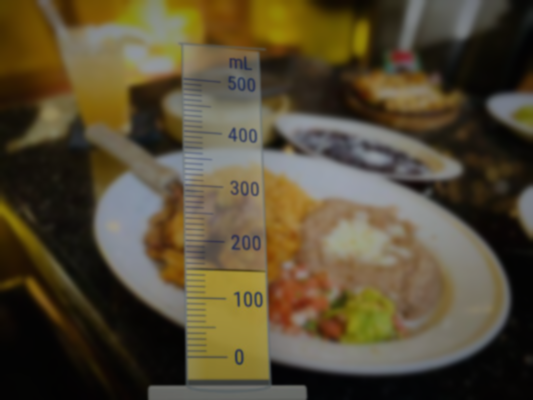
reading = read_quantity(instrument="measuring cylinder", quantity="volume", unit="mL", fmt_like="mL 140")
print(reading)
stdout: mL 150
